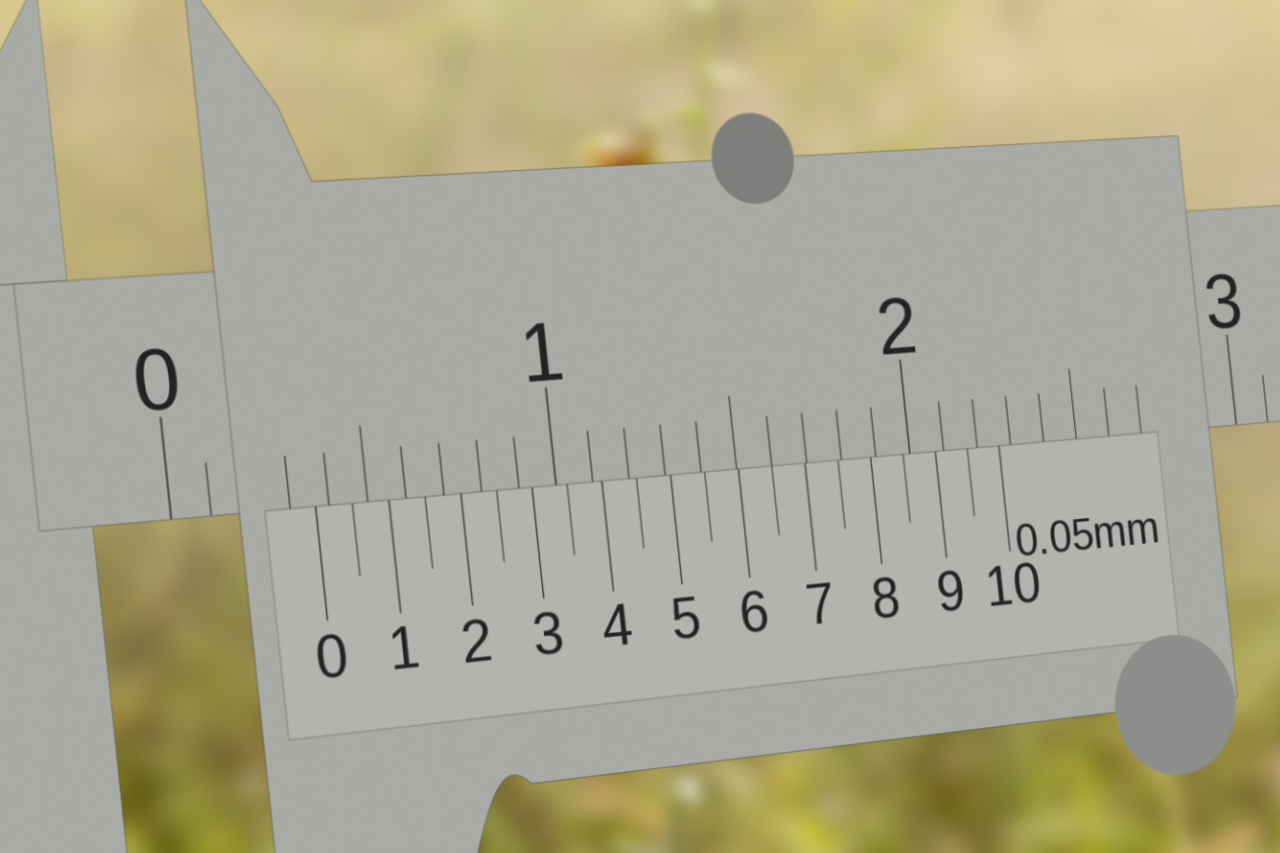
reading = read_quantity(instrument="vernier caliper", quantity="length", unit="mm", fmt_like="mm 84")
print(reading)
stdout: mm 3.65
